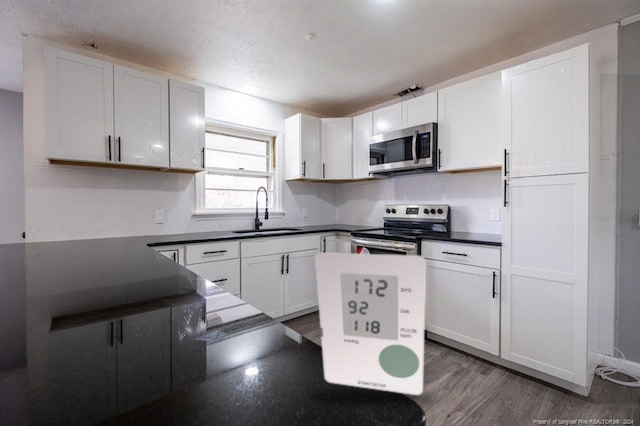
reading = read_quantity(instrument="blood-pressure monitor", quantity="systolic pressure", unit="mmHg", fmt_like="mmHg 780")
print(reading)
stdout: mmHg 172
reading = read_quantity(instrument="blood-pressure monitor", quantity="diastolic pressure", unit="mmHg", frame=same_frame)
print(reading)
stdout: mmHg 92
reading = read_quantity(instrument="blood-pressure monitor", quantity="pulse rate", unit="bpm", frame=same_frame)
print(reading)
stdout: bpm 118
